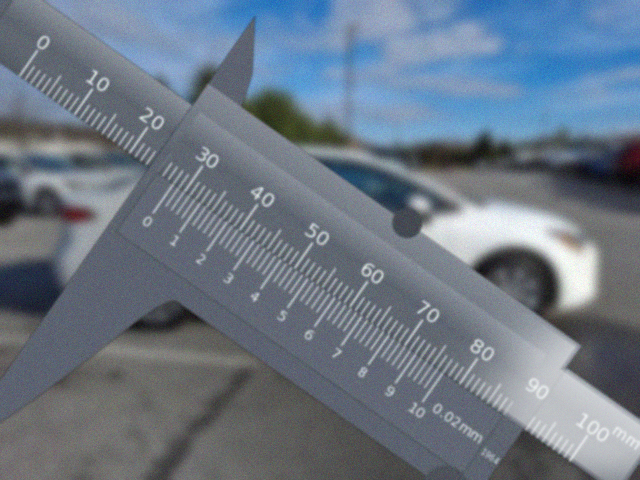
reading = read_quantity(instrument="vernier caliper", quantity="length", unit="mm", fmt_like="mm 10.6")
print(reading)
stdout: mm 28.0
